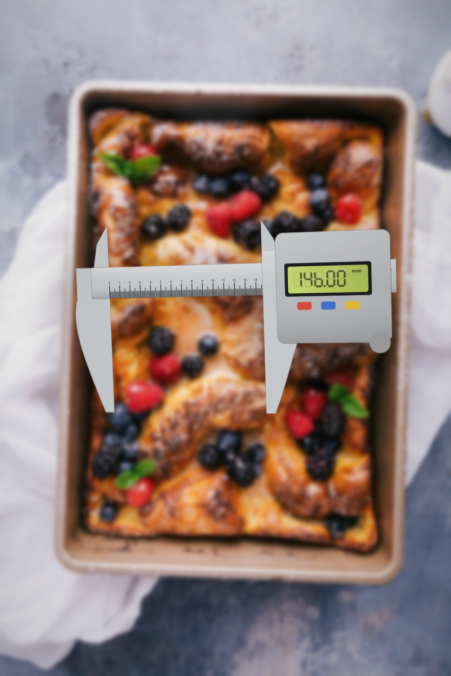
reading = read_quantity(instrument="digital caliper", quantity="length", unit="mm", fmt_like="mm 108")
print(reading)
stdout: mm 146.00
